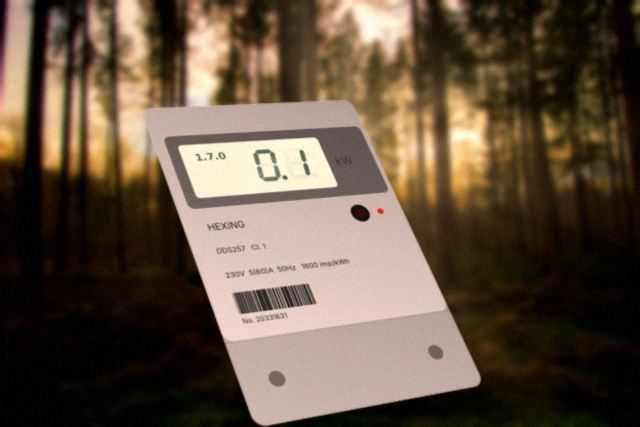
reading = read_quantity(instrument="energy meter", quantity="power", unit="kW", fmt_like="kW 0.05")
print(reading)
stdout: kW 0.1
